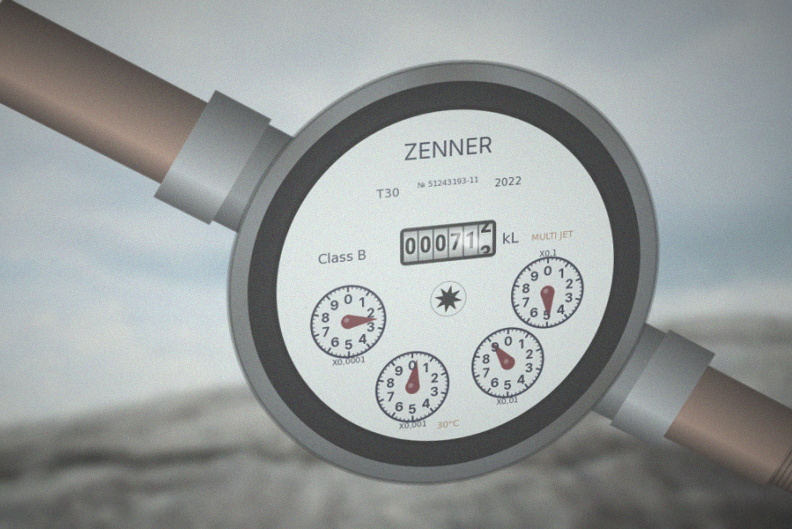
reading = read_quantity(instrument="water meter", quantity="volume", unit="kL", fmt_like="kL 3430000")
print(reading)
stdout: kL 712.4902
